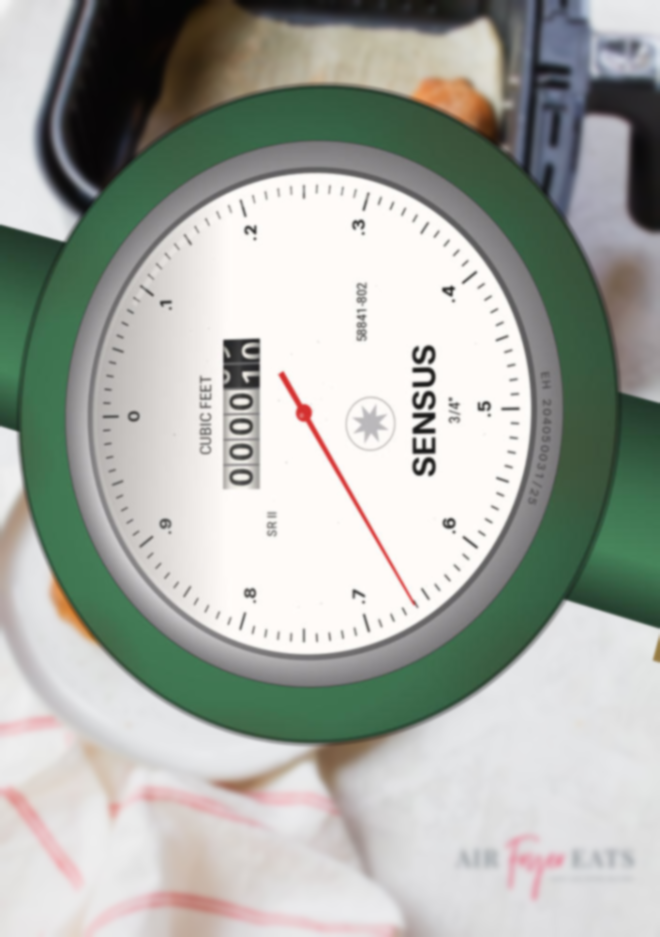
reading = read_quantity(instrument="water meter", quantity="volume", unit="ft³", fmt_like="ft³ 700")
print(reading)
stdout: ft³ 9.66
